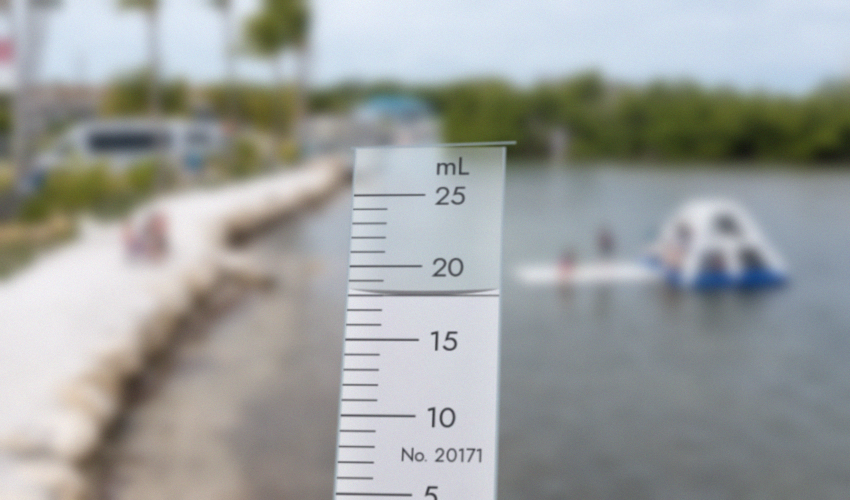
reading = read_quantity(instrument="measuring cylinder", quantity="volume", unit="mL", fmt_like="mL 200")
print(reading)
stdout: mL 18
